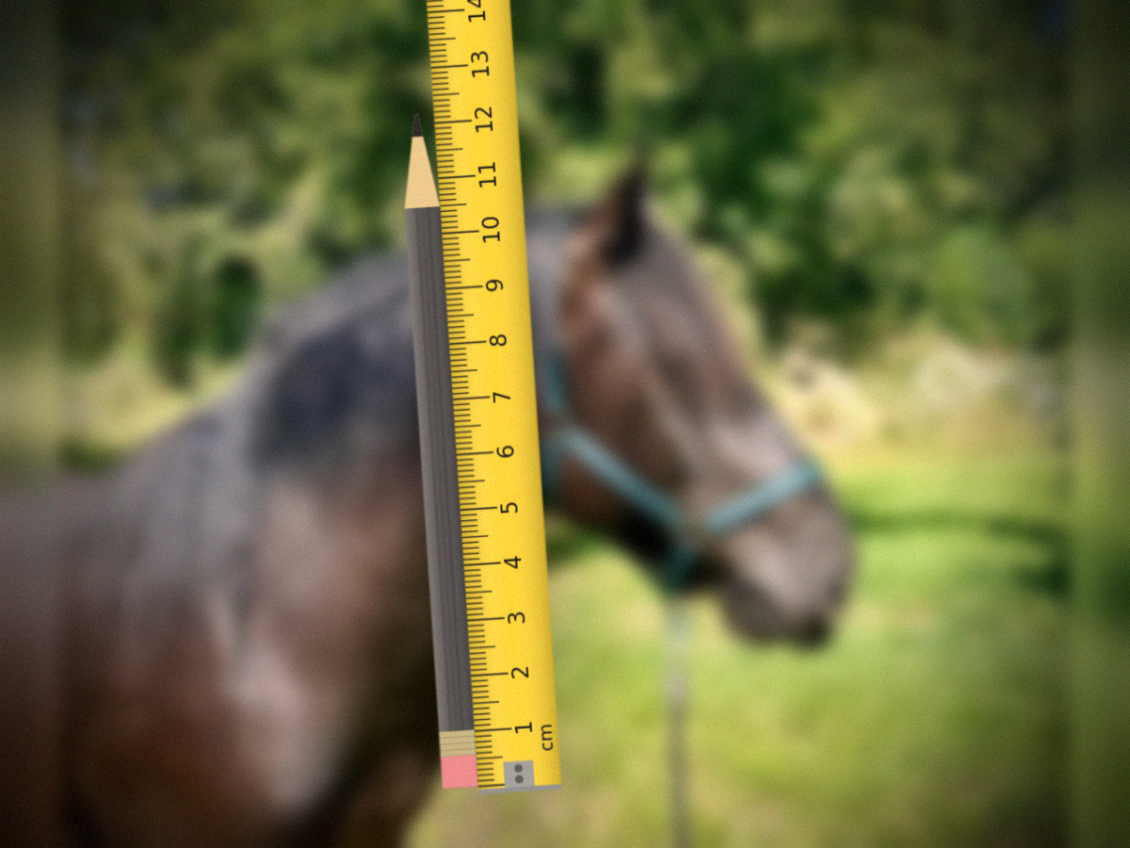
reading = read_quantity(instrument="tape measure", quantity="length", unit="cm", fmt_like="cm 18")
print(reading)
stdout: cm 12.2
